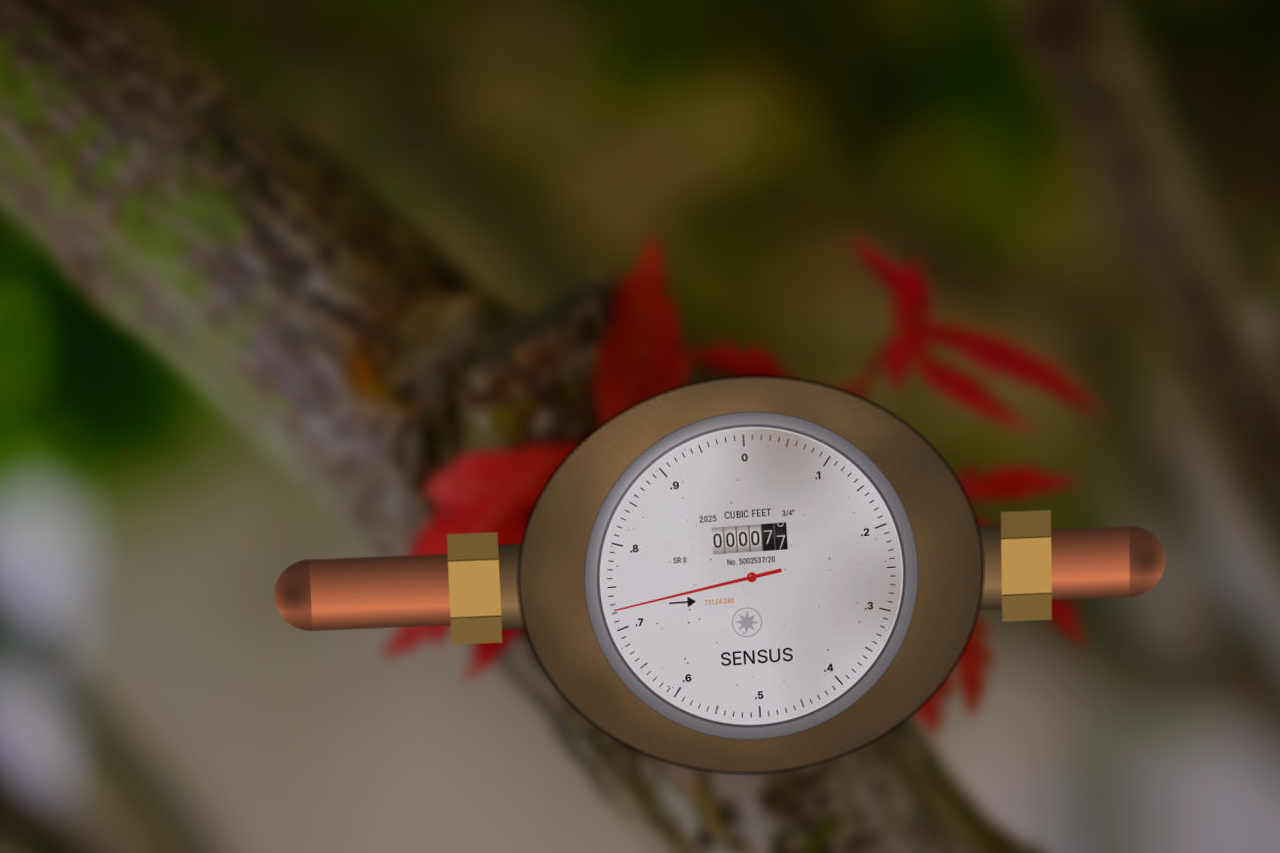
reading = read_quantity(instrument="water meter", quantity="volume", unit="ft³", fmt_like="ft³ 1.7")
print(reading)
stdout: ft³ 76.72
